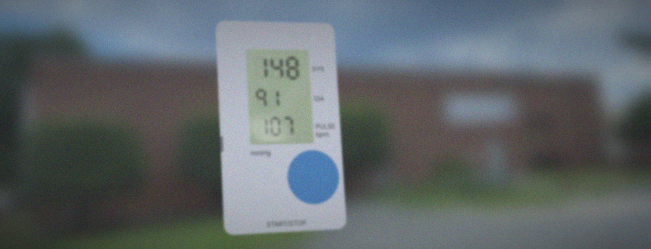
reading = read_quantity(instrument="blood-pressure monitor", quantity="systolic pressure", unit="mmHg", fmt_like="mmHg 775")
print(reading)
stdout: mmHg 148
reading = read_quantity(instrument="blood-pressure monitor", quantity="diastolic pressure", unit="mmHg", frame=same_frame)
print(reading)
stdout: mmHg 91
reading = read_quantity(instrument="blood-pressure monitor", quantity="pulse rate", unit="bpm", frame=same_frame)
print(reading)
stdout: bpm 107
